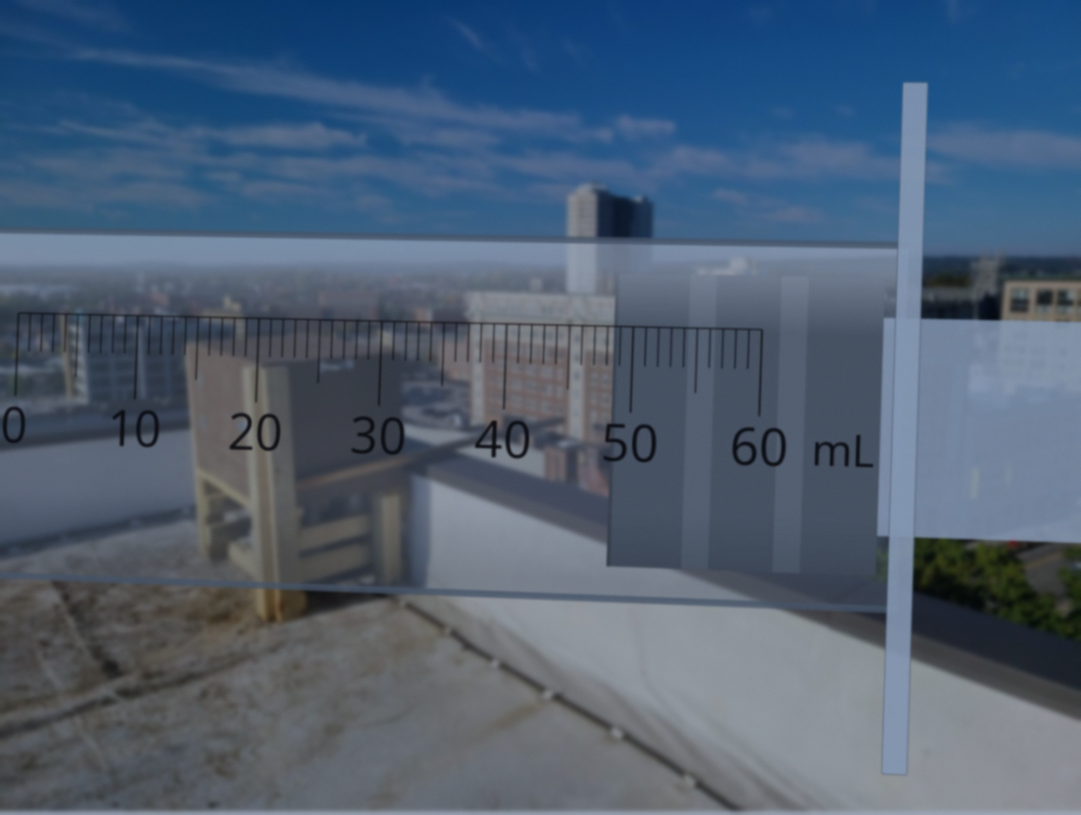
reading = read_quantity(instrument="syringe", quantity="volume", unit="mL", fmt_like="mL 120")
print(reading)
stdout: mL 48.5
